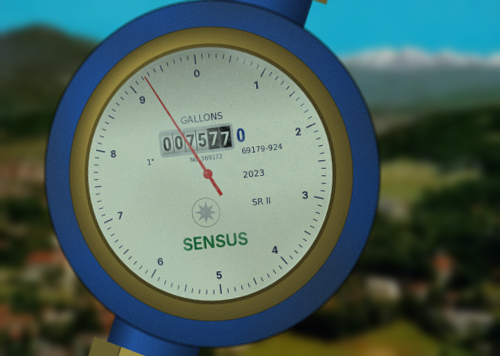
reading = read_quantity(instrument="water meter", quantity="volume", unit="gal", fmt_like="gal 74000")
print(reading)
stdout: gal 75769.2
